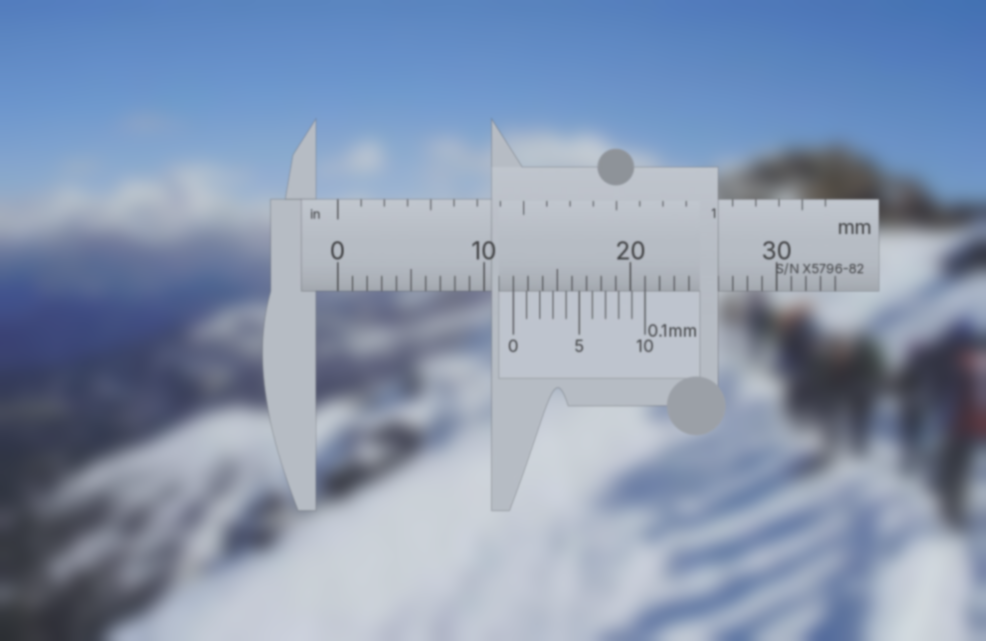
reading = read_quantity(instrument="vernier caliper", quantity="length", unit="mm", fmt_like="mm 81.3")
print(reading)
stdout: mm 12.0
